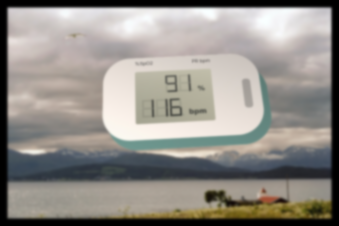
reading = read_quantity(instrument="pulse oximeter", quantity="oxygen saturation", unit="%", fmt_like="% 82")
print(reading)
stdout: % 91
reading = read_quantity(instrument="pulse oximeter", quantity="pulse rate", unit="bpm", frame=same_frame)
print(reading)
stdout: bpm 116
